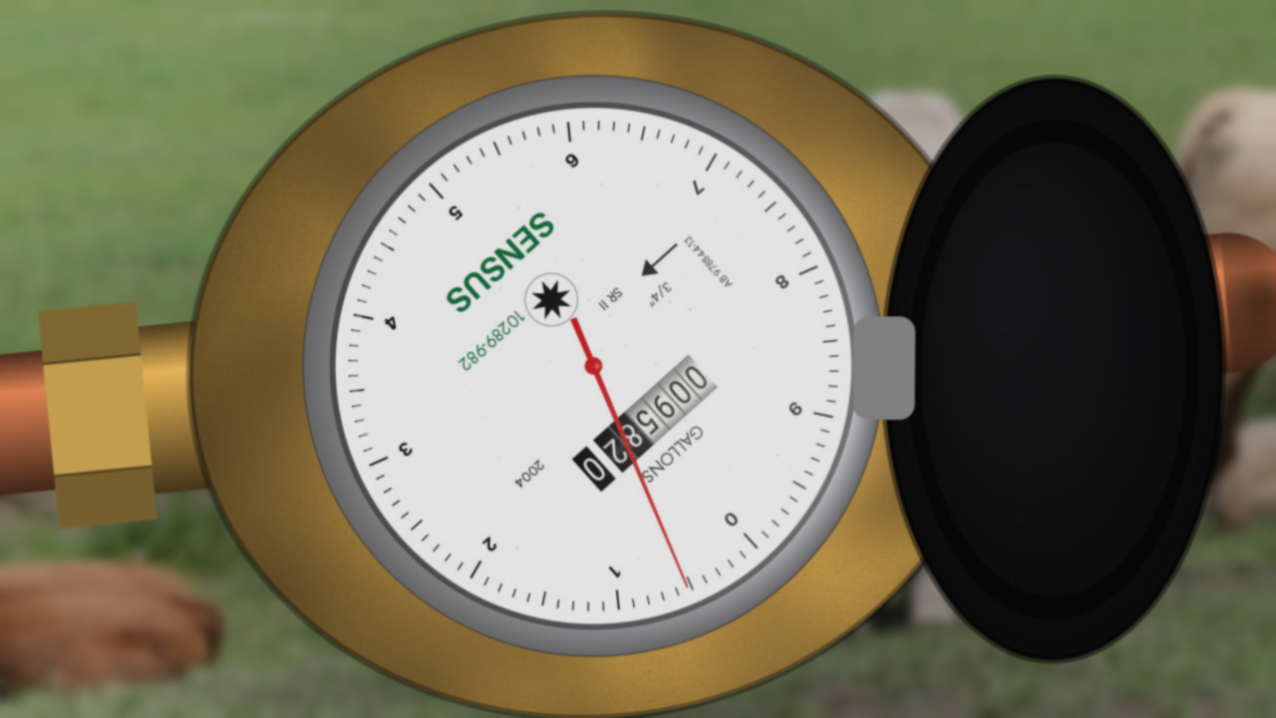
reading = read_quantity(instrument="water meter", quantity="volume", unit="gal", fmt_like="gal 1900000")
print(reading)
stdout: gal 95820.5
